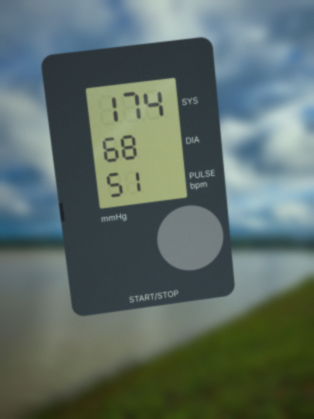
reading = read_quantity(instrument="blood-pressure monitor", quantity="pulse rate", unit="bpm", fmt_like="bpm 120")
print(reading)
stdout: bpm 51
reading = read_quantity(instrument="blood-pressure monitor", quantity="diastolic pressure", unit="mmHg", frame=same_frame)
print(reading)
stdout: mmHg 68
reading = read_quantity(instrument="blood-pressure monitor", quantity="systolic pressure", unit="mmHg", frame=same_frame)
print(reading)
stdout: mmHg 174
